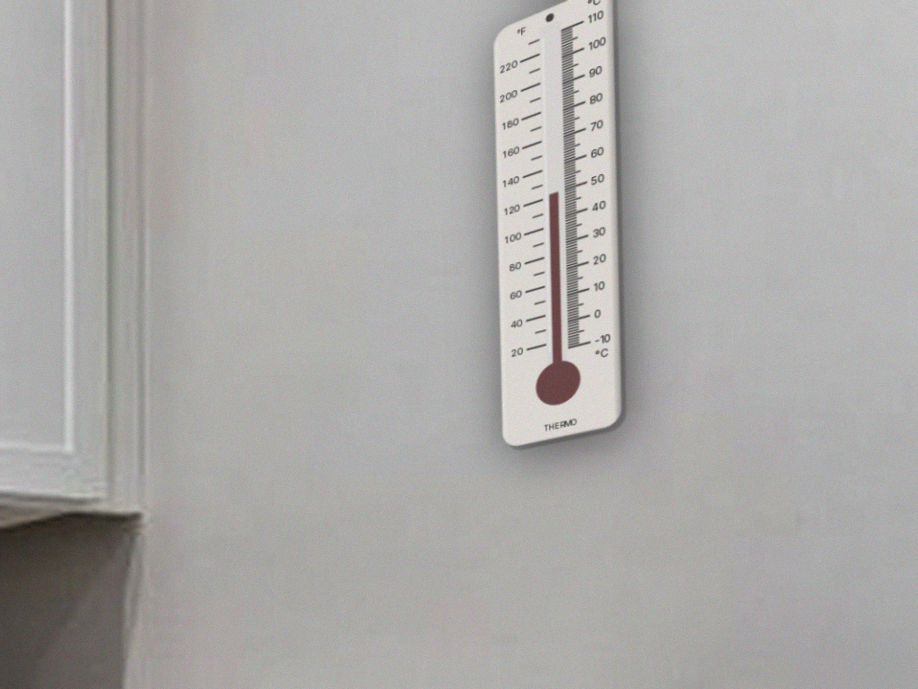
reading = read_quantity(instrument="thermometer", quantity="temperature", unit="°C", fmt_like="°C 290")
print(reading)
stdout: °C 50
